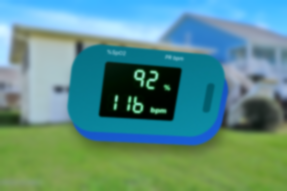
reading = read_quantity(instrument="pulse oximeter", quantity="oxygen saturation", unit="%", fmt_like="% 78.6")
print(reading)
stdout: % 92
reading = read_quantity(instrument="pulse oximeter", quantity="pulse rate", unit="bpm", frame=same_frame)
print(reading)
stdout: bpm 116
